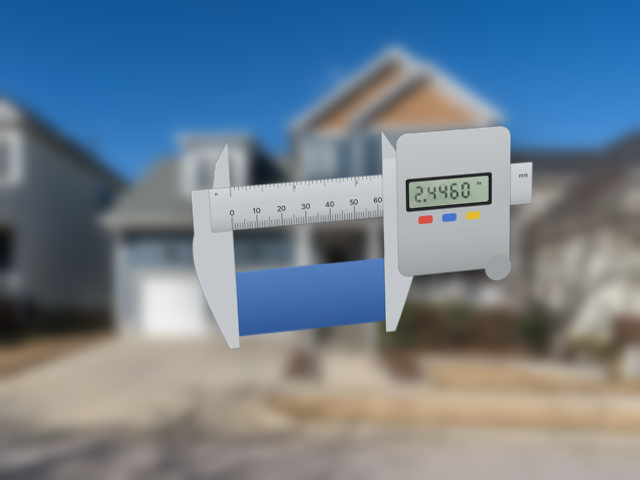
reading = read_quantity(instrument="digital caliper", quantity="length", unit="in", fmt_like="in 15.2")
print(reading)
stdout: in 2.4460
